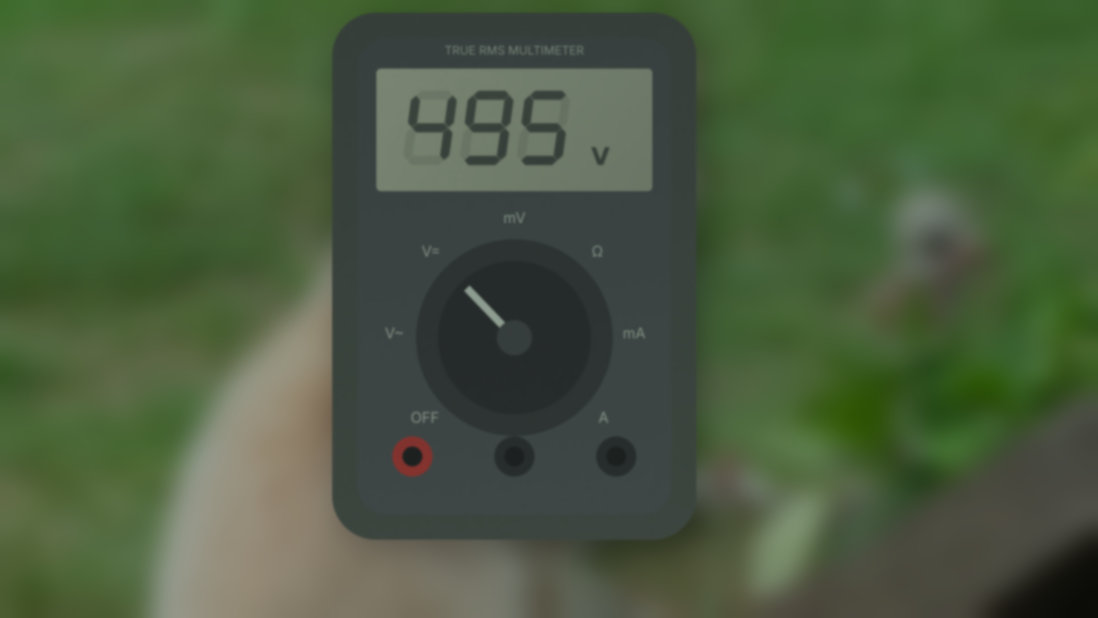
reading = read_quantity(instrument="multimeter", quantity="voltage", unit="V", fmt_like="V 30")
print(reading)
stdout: V 495
